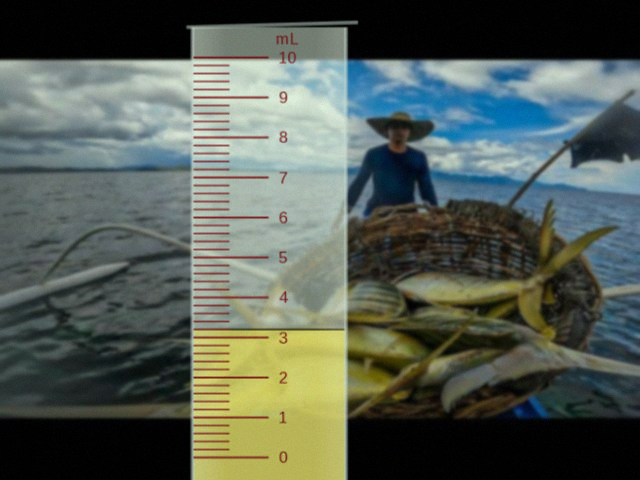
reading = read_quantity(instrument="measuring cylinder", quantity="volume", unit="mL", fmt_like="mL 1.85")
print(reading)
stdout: mL 3.2
